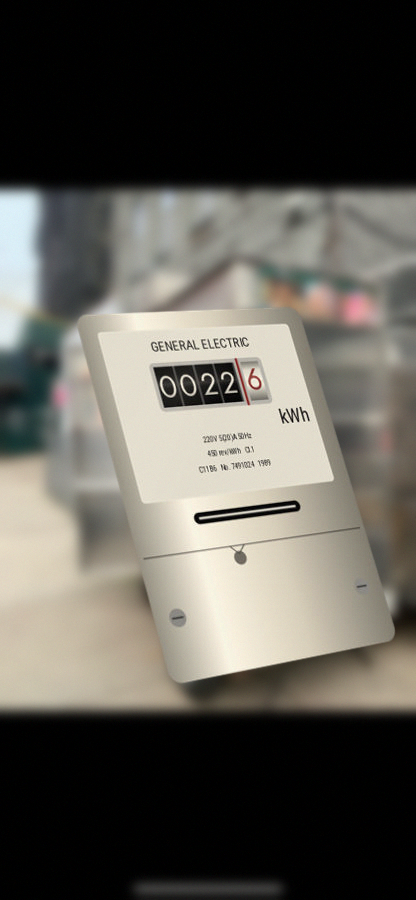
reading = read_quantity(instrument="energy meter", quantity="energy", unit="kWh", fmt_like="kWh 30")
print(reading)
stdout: kWh 22.6
